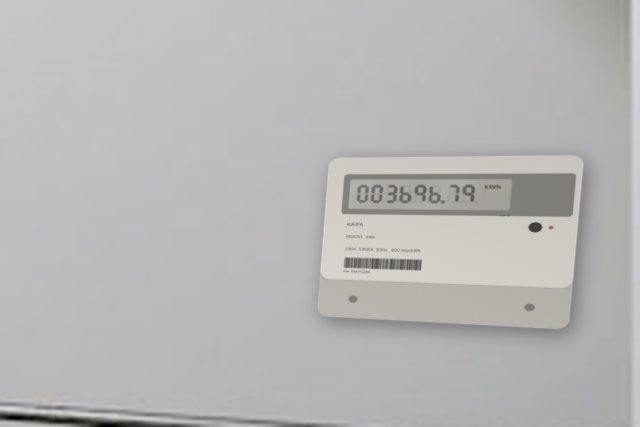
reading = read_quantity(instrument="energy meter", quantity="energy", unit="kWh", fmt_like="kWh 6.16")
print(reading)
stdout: kWh 3696.79
